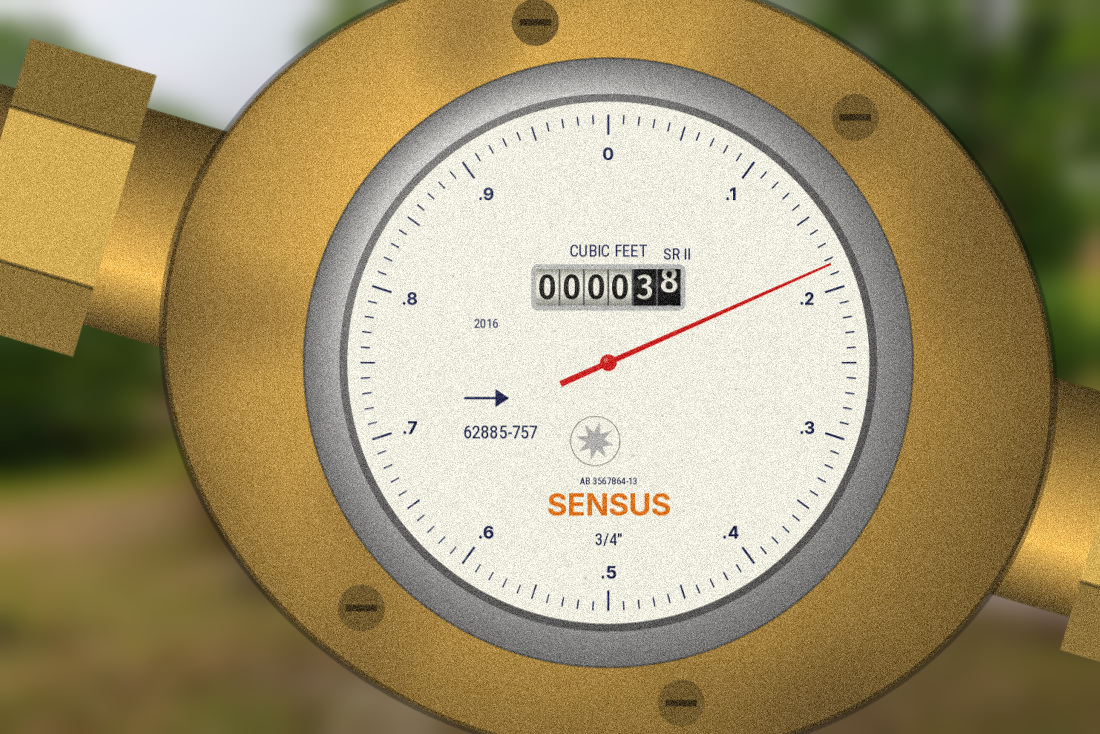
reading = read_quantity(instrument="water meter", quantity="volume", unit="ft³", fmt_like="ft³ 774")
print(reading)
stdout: ft³ 38.18
